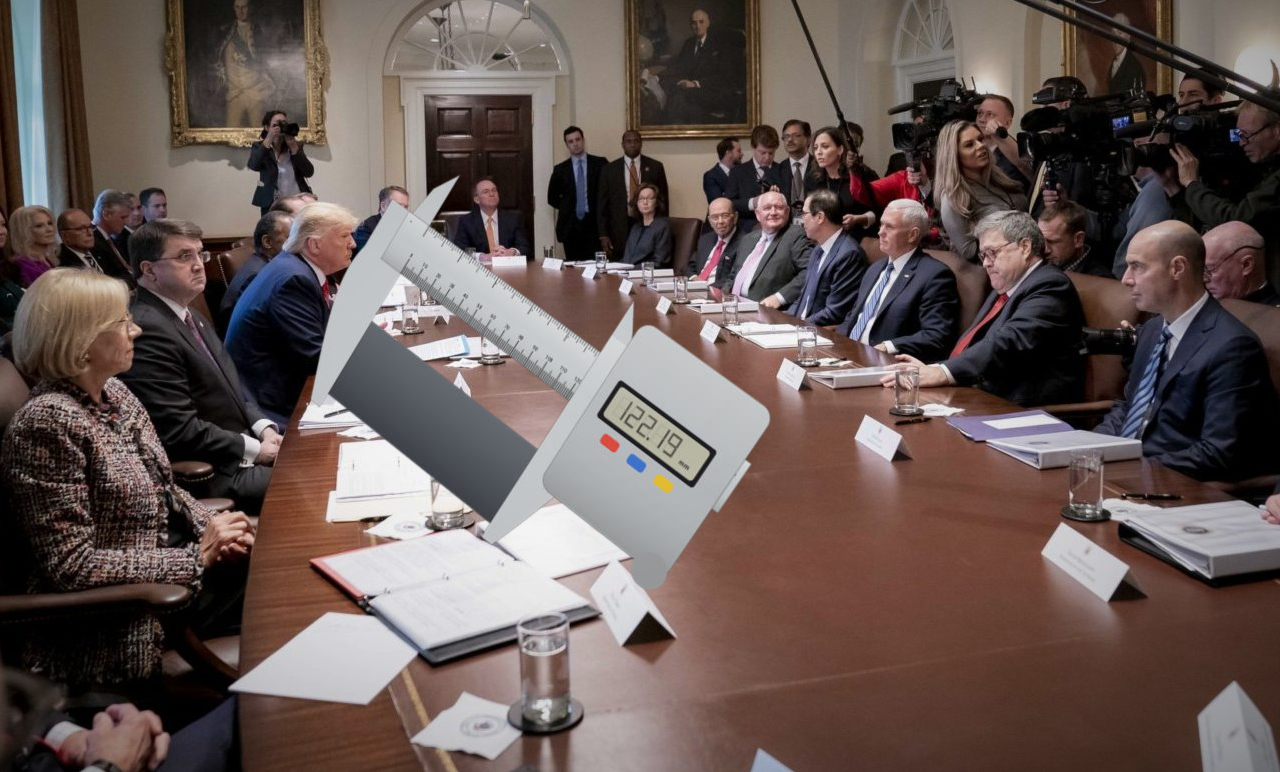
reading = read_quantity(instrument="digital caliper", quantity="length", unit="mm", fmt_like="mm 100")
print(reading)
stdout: mm 122.19
